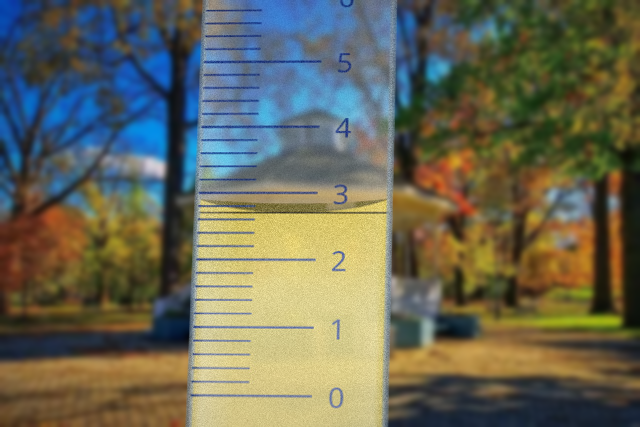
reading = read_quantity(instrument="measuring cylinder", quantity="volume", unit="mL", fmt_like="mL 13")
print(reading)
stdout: mL 2.7
